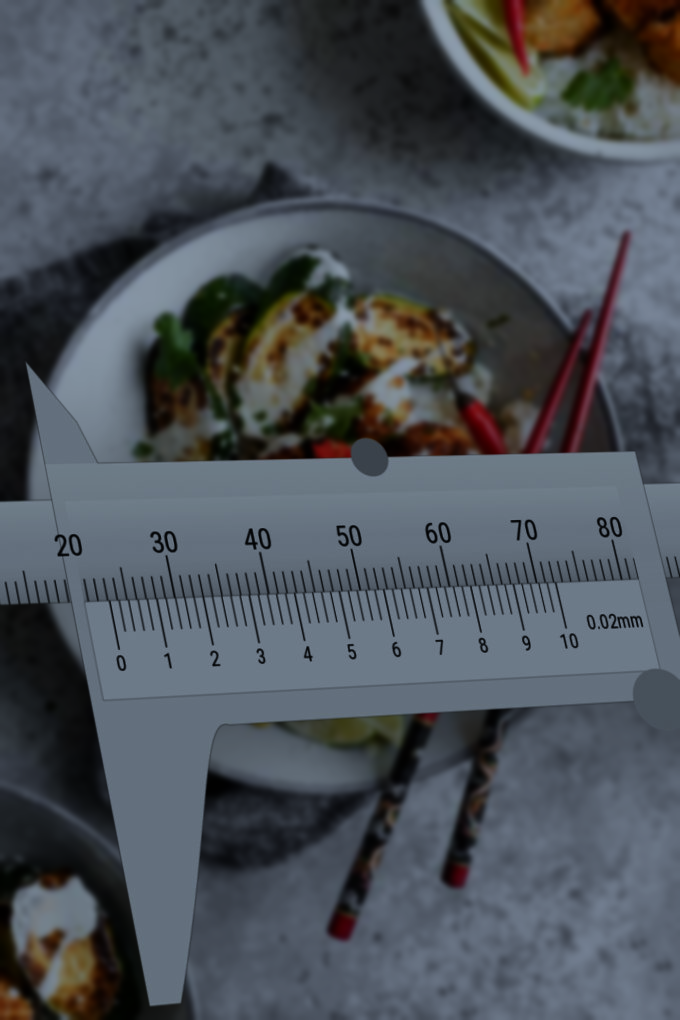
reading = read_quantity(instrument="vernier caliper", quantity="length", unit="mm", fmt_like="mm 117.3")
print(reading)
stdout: mm 23.2
